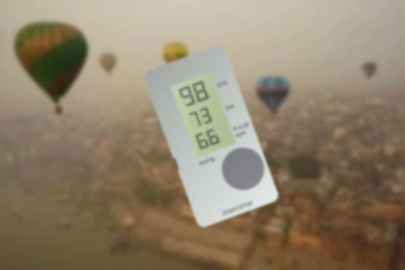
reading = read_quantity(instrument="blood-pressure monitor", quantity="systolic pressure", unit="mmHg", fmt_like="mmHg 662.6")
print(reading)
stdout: mmHg 98
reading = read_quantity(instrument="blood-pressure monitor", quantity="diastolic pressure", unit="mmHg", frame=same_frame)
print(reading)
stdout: mmHg 73
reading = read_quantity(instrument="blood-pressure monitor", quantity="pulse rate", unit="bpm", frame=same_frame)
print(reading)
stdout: bpm 66
